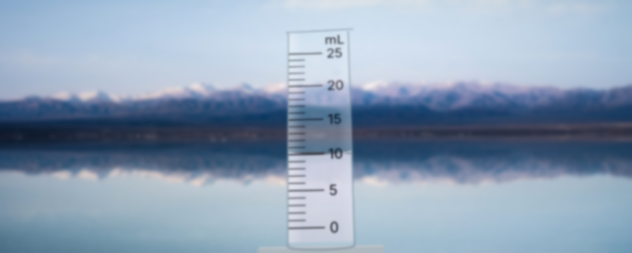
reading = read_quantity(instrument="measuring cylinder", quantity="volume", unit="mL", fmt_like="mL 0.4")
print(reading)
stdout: mL 10
